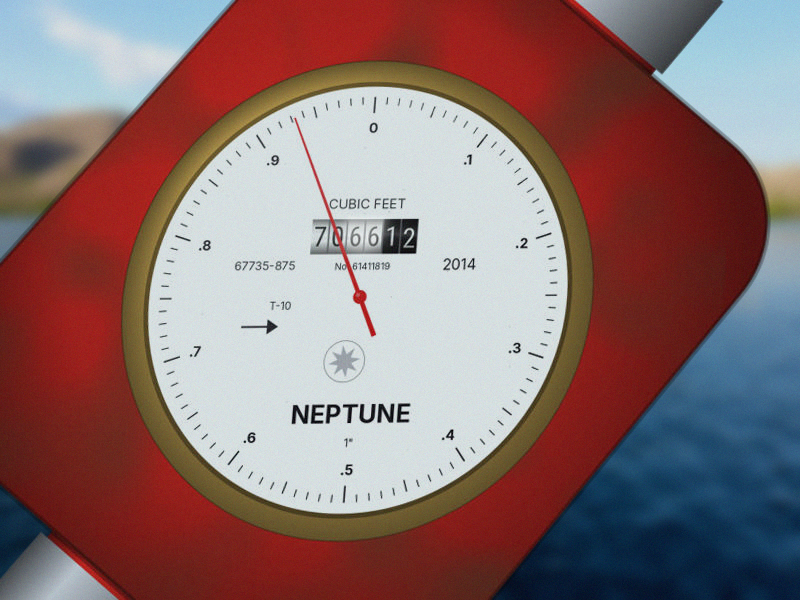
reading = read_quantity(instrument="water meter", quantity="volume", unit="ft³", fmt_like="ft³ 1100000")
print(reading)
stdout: ft³ 706611.93
